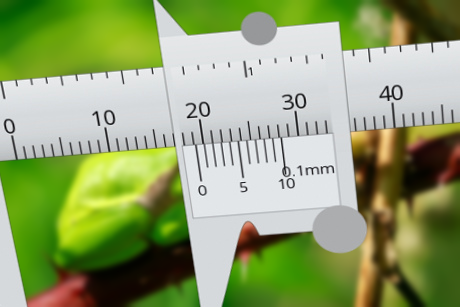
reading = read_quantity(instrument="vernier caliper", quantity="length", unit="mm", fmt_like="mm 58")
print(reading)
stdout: mm 19.2
